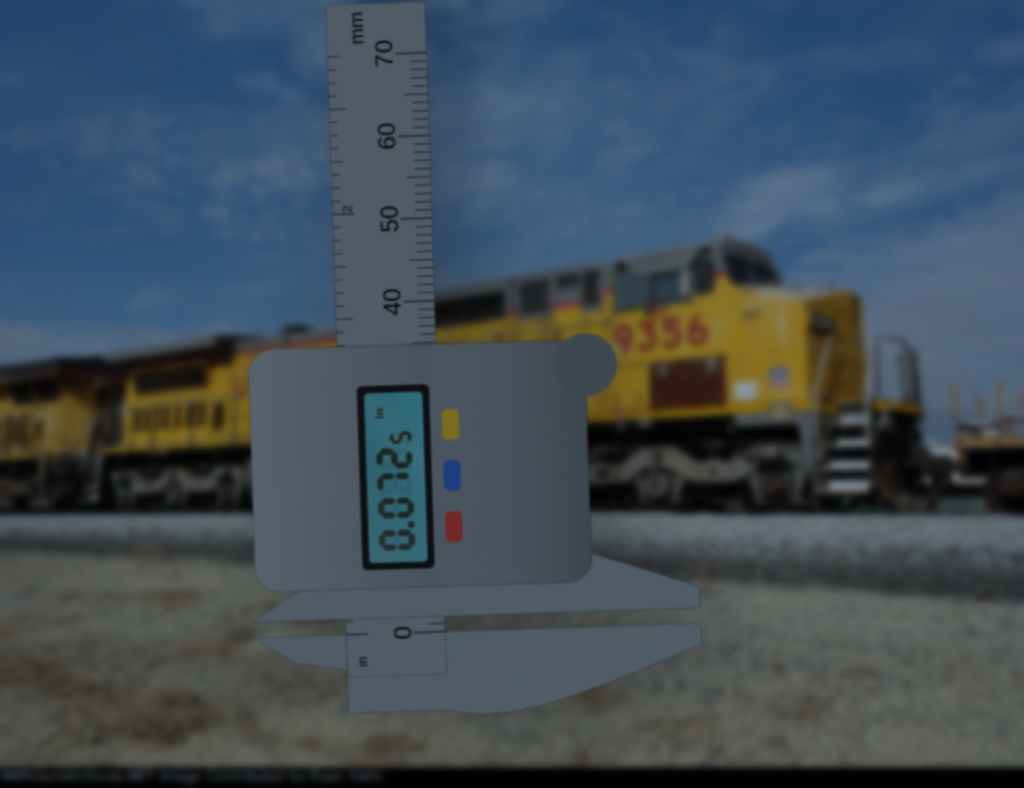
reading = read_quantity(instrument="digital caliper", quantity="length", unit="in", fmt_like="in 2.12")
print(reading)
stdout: in 0.0725
